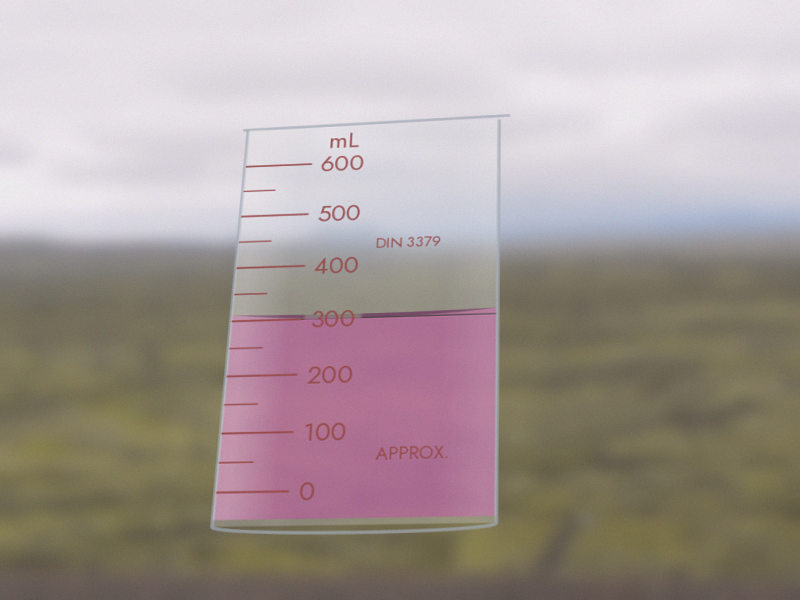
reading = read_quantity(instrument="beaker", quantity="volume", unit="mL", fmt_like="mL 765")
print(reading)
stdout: mL 300
